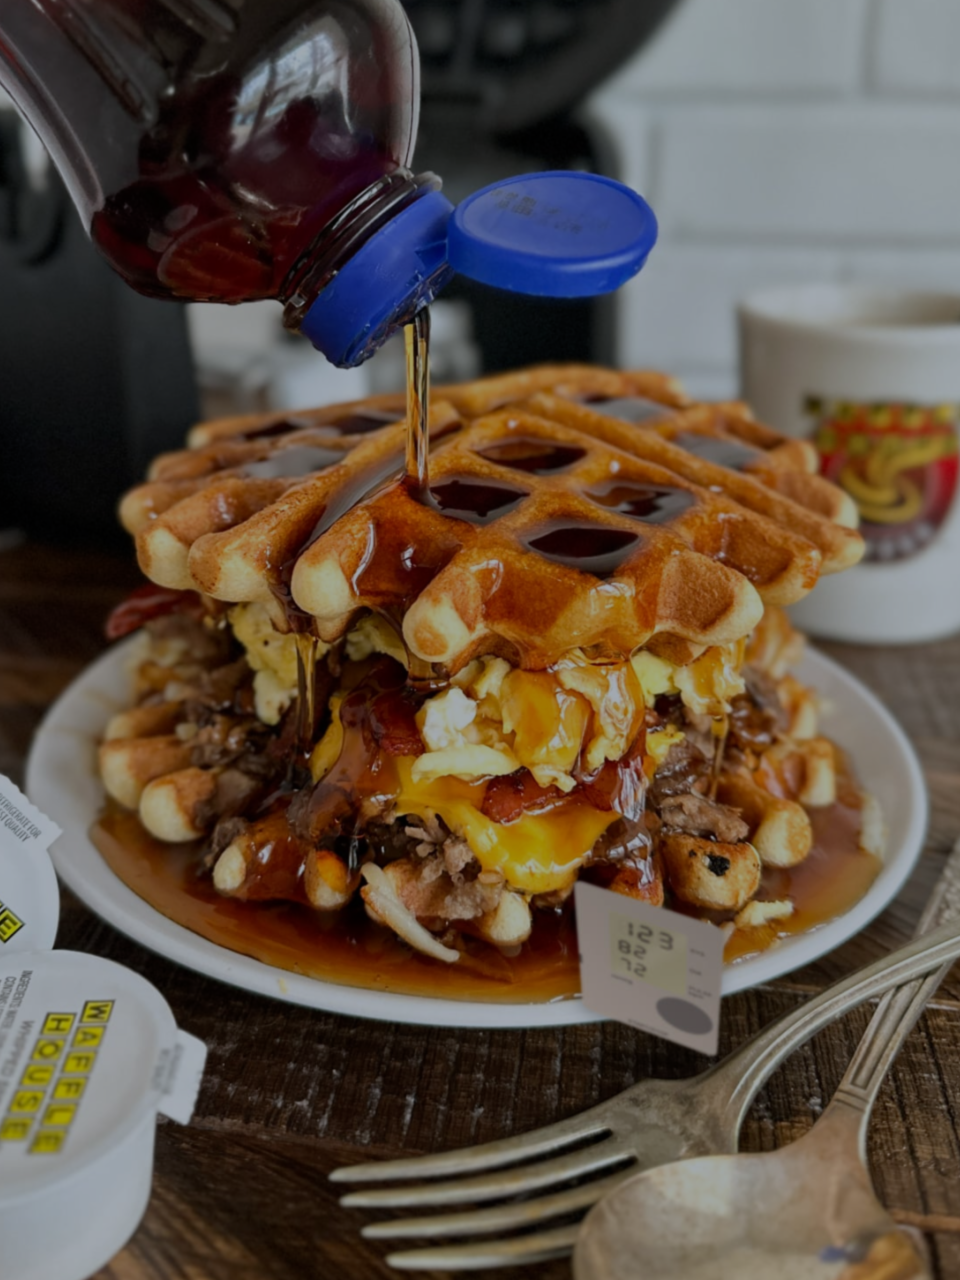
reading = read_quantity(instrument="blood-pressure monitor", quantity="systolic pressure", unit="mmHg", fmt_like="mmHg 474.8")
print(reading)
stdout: mmHg 123
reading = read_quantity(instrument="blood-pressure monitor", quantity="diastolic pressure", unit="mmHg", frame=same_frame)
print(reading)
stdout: mmHg 82
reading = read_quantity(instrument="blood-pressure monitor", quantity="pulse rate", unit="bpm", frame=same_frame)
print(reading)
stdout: bpm 72
